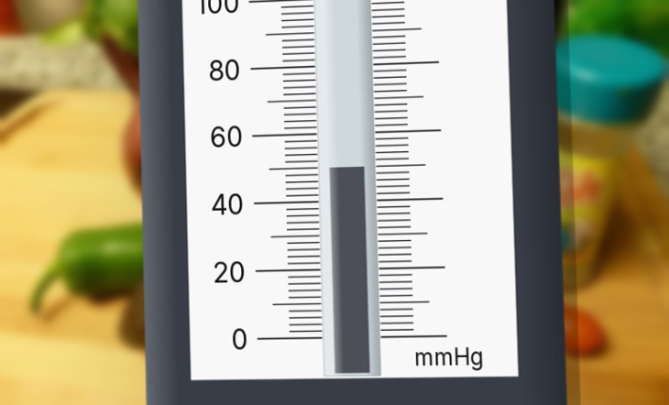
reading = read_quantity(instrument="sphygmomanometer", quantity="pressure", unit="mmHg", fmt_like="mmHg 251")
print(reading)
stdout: mmHg 50
